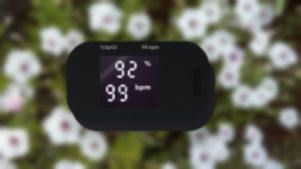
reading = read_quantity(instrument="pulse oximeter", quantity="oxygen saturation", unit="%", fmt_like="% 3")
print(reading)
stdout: % 92
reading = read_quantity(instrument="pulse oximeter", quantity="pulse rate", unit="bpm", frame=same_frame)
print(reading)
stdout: bpm 99
